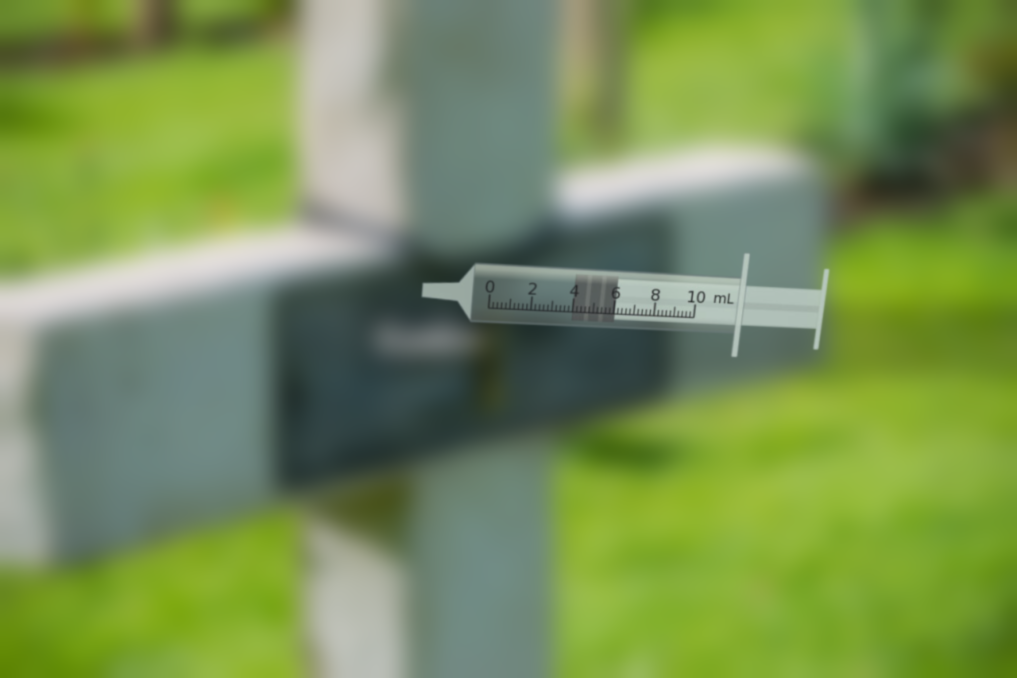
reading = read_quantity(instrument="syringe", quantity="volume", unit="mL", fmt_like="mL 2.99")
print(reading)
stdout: mL 4
